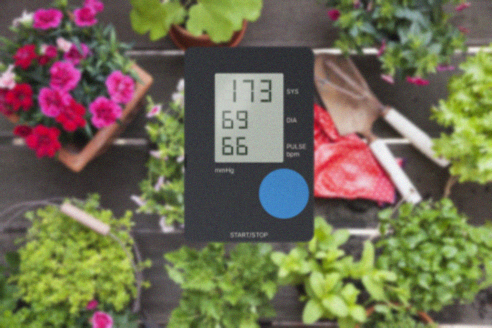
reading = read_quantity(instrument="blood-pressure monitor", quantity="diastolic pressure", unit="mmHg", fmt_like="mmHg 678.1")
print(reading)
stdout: mmHg 69
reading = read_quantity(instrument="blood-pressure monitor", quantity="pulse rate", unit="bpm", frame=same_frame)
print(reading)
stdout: bpm 66
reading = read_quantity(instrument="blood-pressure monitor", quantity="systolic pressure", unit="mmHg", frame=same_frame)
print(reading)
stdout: mmHg 173
